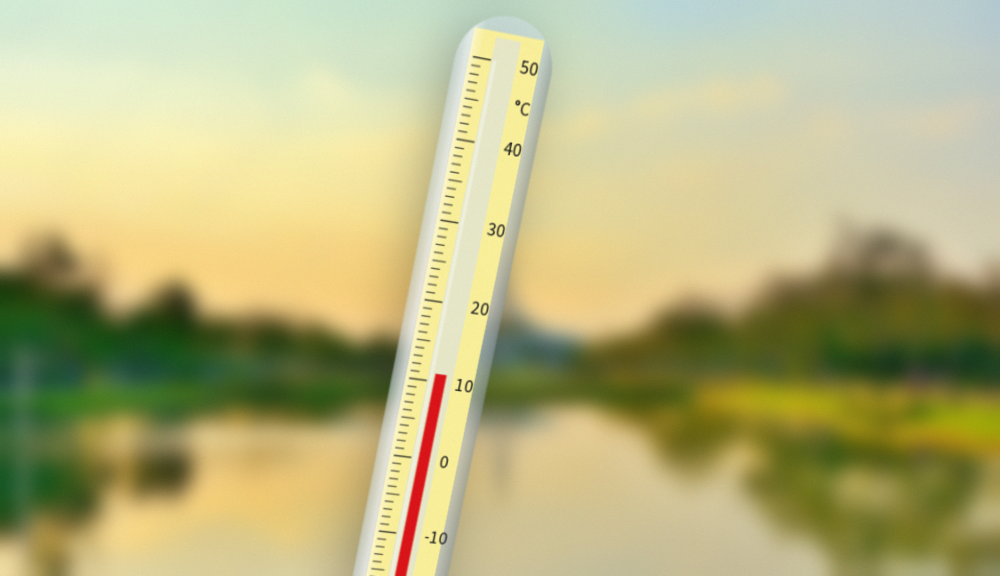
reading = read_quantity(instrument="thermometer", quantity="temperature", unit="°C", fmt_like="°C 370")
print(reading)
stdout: °C 11
